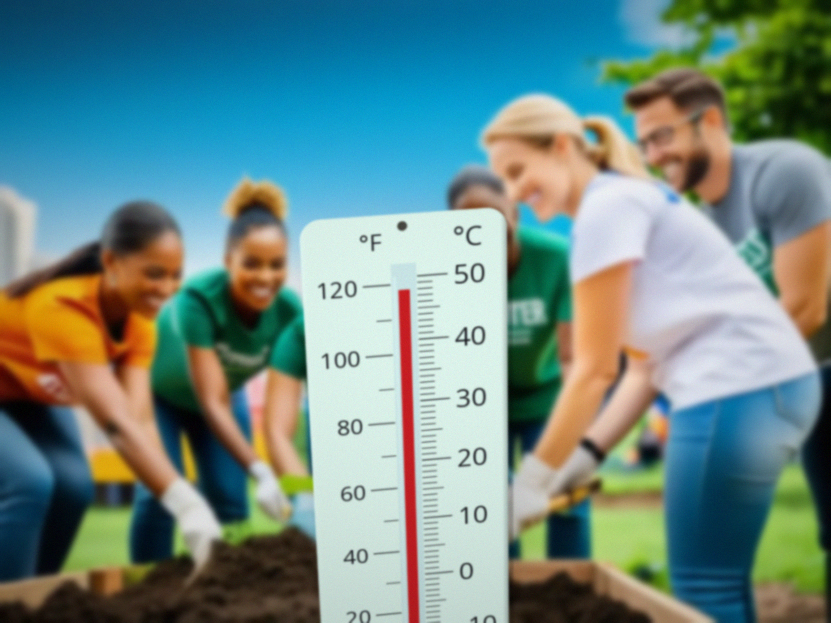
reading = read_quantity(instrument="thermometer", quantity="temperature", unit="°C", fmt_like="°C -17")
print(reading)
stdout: °C 48
